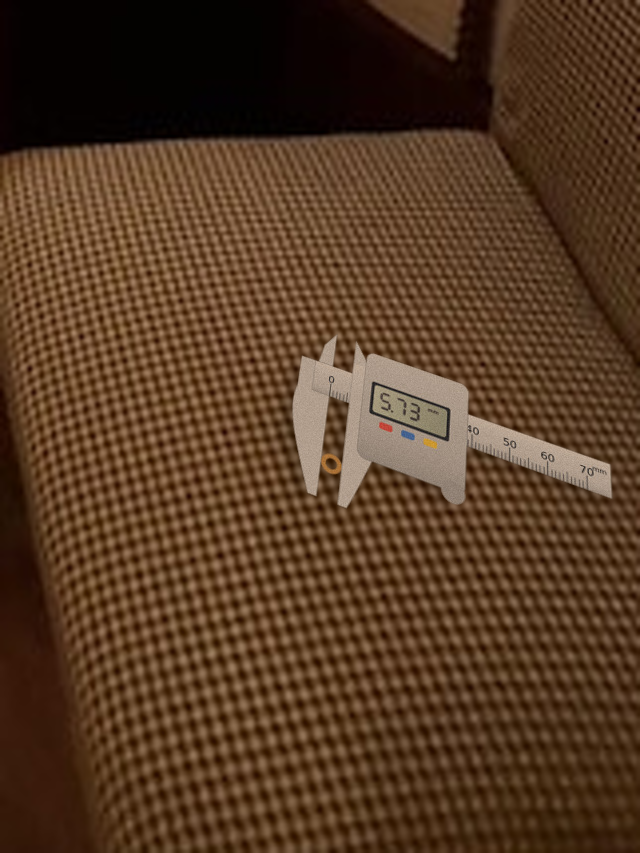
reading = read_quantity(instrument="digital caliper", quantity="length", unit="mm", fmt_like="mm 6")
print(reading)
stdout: mm 5.73
